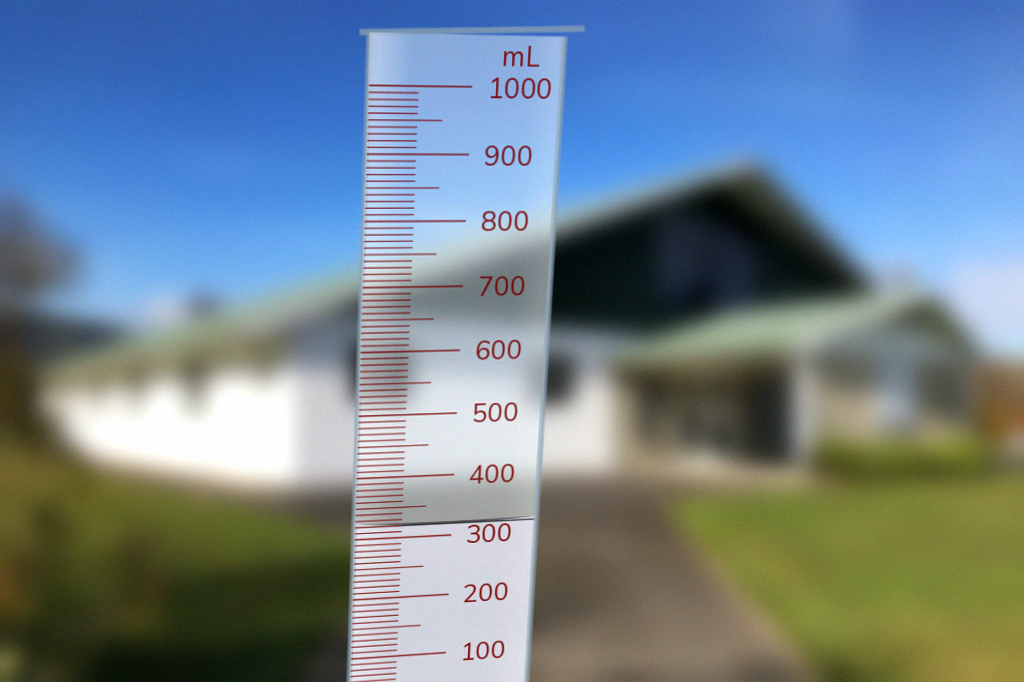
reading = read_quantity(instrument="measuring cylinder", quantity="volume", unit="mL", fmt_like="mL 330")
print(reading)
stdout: mL 320
